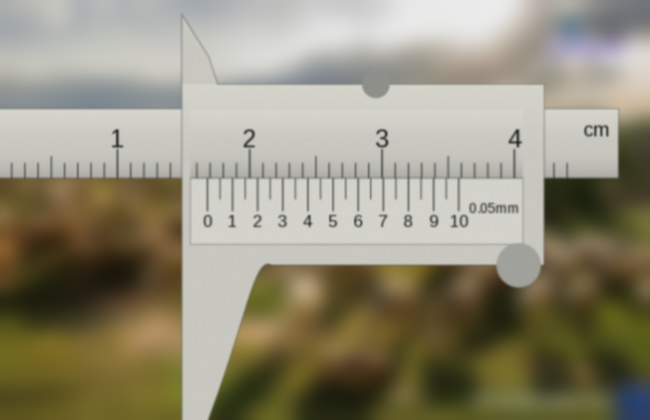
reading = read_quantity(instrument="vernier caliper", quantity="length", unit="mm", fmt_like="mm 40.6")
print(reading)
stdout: mm 16.8
